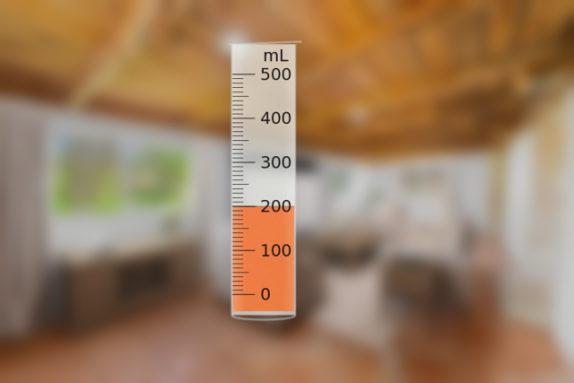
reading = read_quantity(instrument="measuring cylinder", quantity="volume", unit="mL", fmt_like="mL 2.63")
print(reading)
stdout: mL 200
